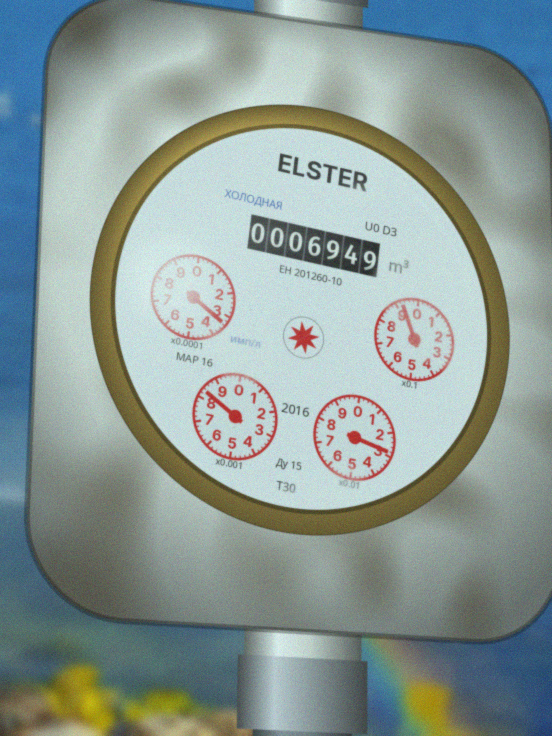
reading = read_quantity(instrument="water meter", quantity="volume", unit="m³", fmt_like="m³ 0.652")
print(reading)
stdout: m³ 6948.9283
